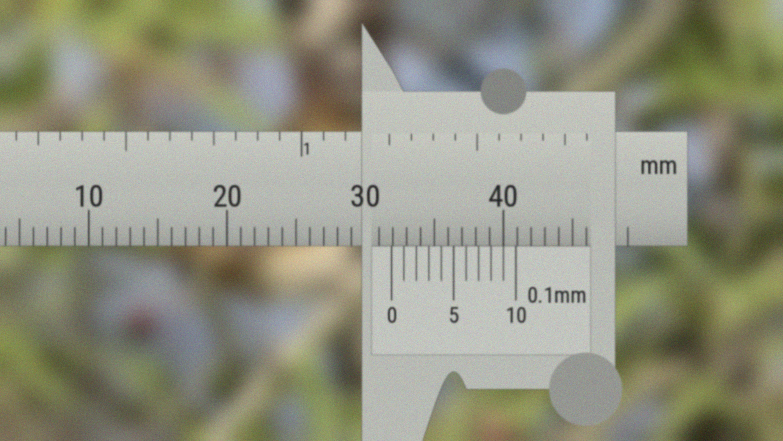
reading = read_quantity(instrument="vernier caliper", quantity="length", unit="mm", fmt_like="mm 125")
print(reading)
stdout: mm 31.9
